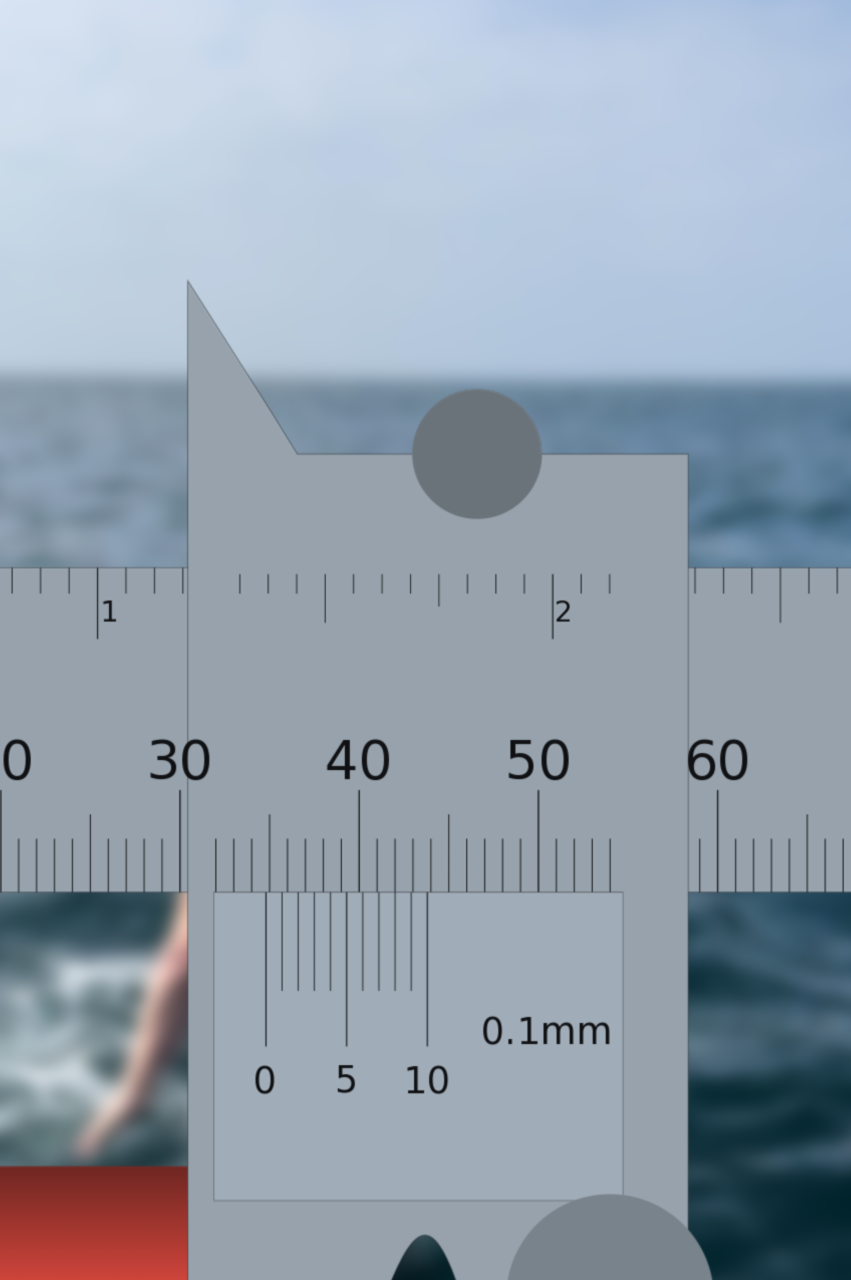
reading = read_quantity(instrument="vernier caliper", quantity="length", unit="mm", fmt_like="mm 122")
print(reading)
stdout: mm 34.8
